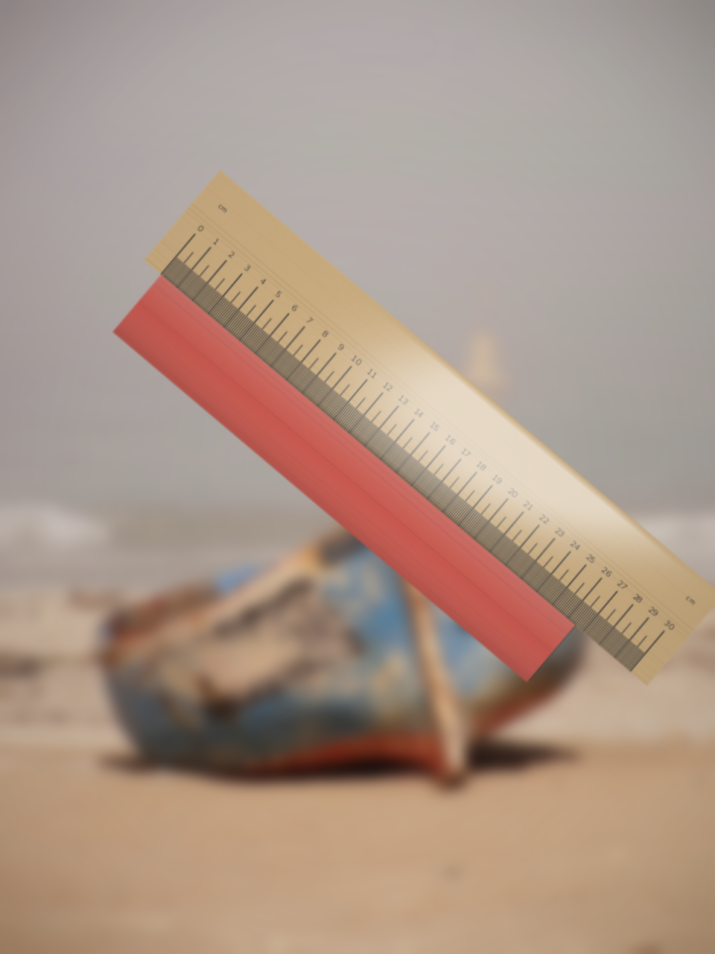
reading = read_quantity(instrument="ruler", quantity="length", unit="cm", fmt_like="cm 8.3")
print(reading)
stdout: cm 26.5
